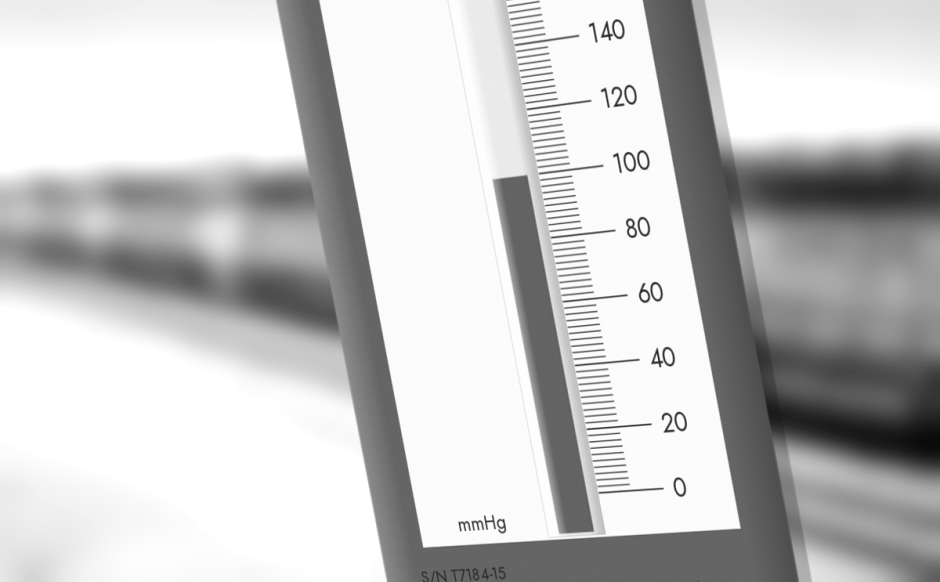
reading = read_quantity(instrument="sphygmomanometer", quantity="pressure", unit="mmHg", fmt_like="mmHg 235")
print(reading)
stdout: mmHg 100
